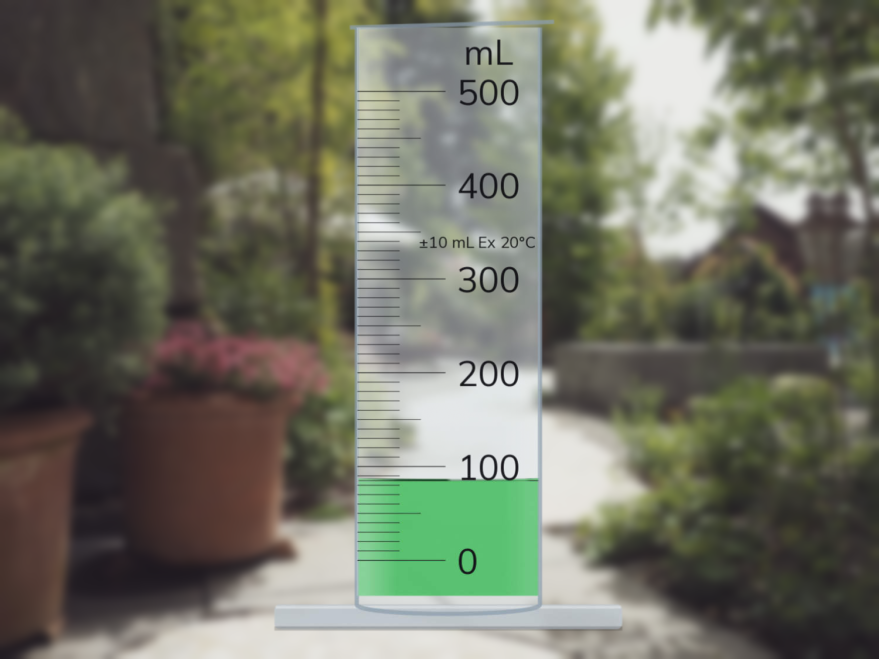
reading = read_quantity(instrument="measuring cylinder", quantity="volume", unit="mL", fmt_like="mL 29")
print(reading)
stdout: mL 85
